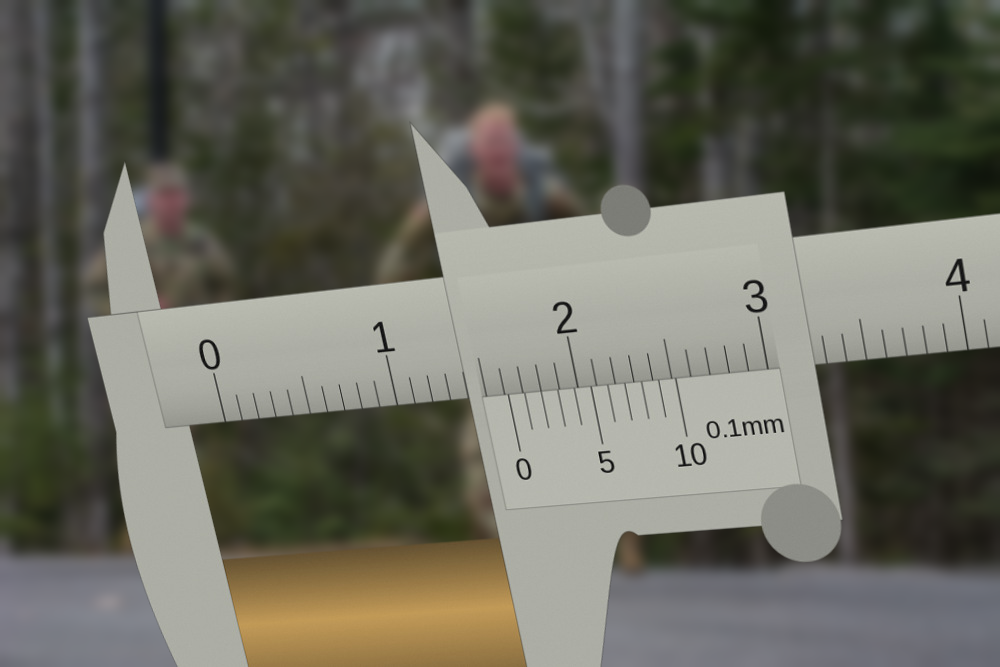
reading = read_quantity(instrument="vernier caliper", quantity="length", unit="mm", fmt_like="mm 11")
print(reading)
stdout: mm 16.2
